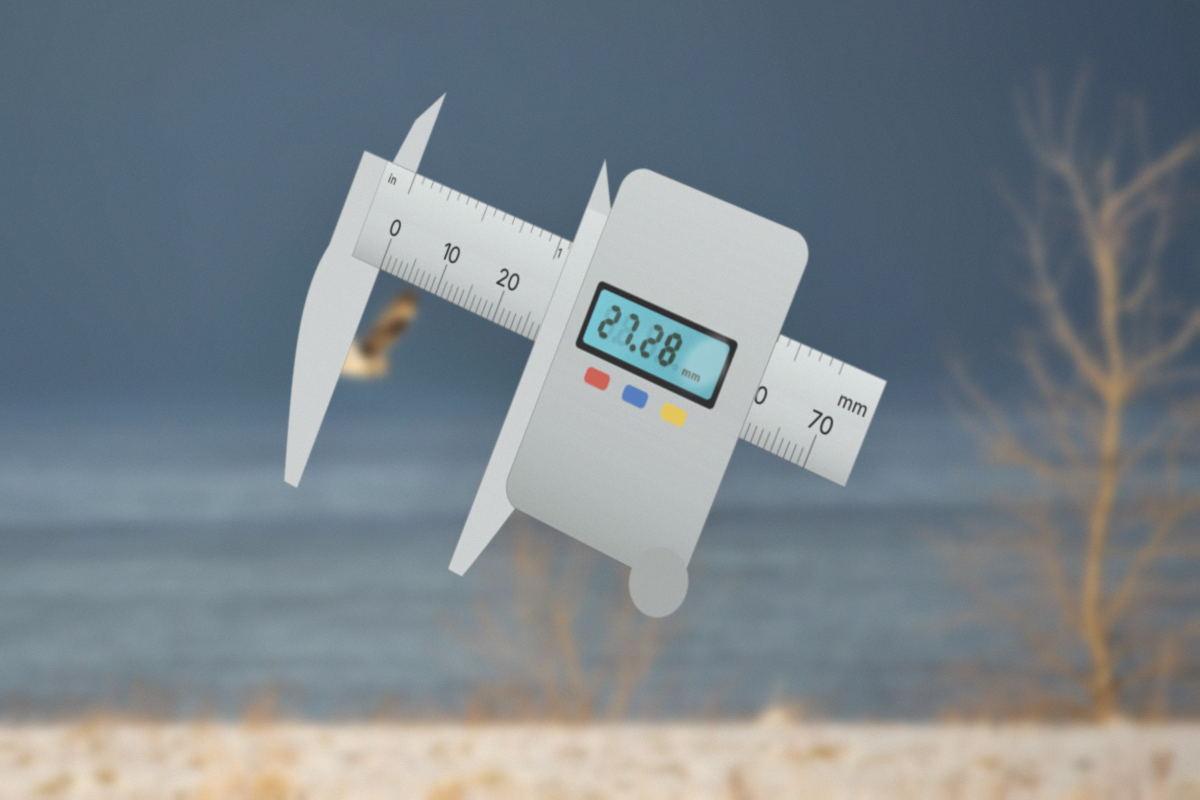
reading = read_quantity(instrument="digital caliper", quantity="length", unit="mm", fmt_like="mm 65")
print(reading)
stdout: mm 27.28
